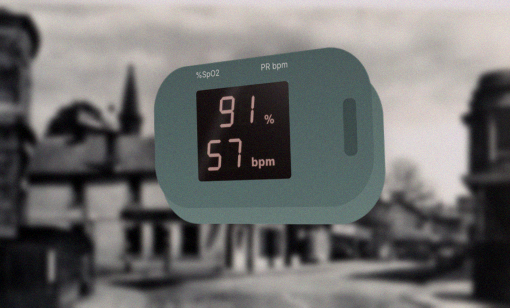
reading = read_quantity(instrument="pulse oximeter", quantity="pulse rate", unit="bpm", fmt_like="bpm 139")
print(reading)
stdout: bpm 57
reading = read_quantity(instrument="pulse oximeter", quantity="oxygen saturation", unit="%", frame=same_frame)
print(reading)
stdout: % 91
